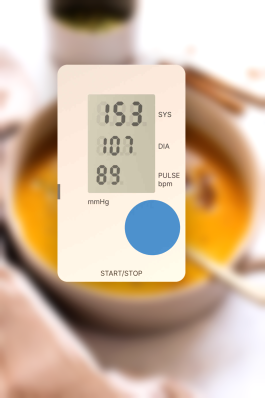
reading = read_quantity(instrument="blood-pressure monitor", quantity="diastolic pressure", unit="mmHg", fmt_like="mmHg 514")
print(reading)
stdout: mmHg 107
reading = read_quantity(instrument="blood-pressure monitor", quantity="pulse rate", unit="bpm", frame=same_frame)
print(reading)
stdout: bpm 89
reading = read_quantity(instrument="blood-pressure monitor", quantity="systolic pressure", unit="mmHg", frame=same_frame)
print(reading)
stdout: mmHg 153
